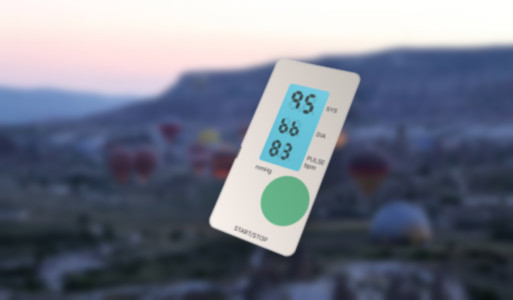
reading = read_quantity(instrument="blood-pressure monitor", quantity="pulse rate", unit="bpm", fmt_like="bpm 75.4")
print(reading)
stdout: bpm 83
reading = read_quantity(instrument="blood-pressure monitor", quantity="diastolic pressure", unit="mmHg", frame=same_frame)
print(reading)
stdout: mmHg 66
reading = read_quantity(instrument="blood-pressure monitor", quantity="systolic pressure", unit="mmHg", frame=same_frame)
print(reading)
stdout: mmHg 95
